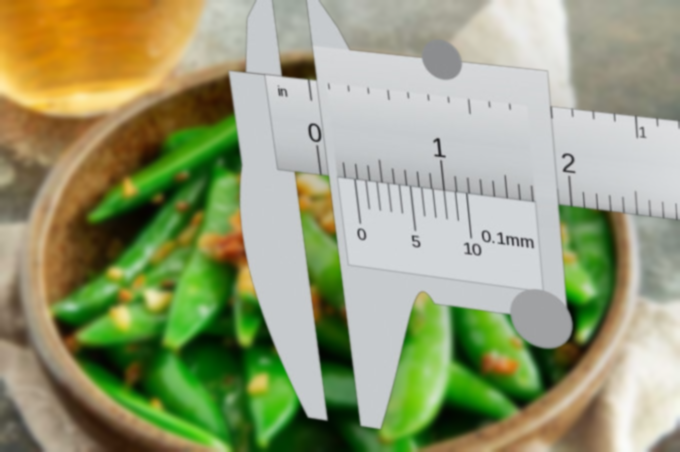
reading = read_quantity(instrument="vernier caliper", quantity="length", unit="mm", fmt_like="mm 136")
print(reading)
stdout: mm 2.8
